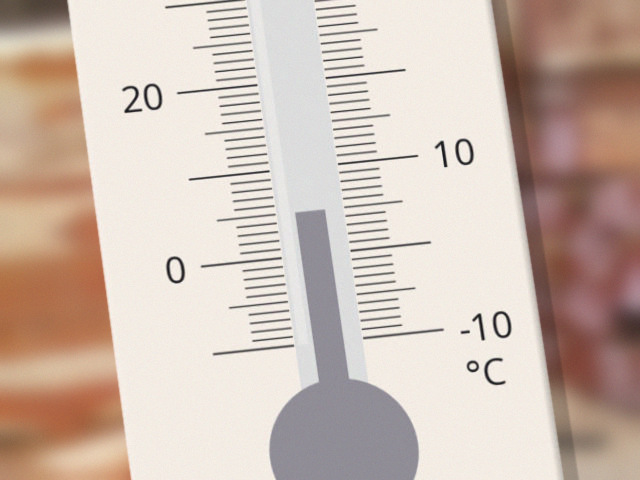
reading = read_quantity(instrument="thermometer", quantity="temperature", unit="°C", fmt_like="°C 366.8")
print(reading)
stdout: °C 5
